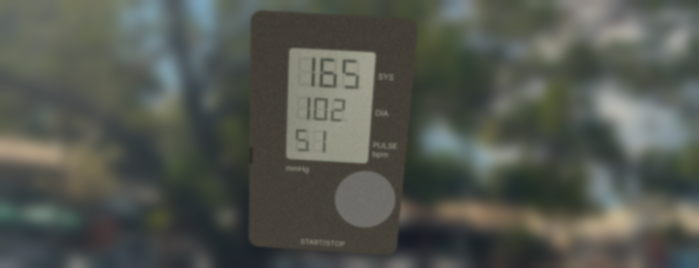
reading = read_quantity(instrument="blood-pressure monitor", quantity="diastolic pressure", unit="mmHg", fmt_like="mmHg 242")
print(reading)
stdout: mmHg 102
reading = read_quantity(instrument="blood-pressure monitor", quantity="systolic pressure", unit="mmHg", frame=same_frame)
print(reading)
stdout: mmHg 165
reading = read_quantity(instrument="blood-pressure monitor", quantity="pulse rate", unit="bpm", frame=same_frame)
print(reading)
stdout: bpm 51
